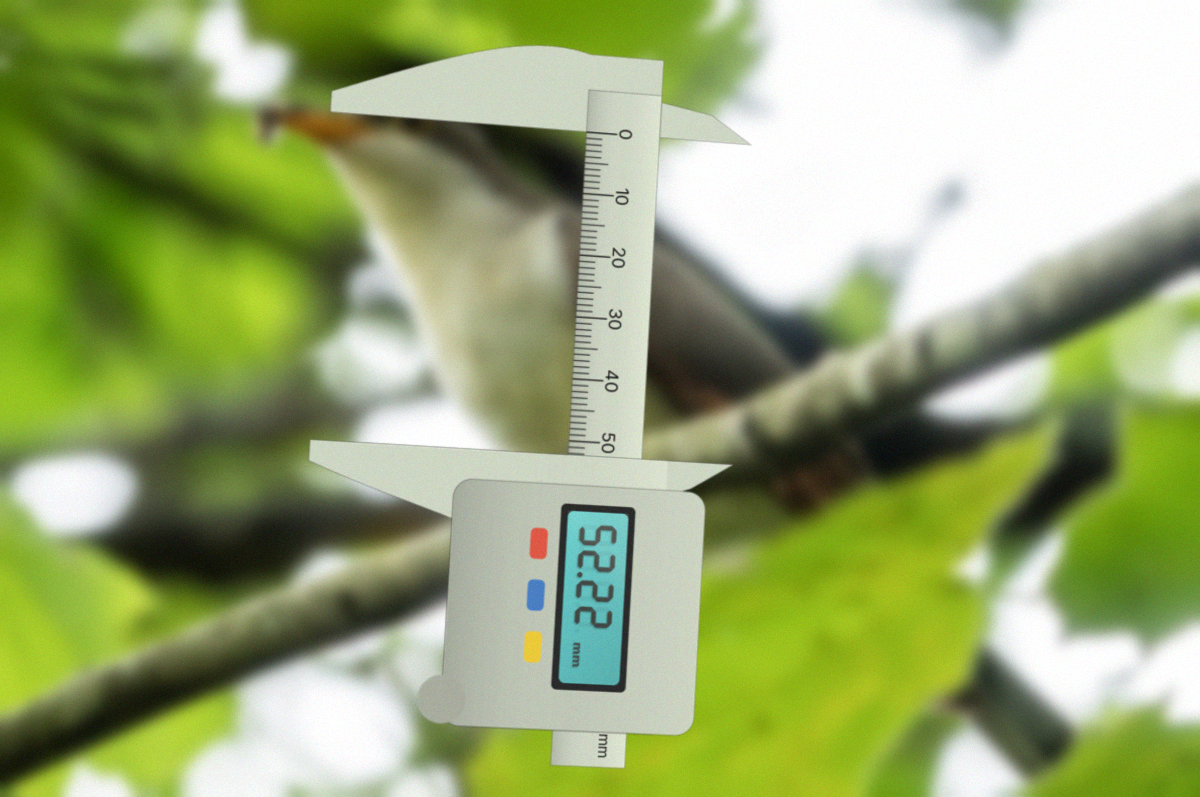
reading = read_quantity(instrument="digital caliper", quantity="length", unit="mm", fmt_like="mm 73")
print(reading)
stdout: mm 52.22
